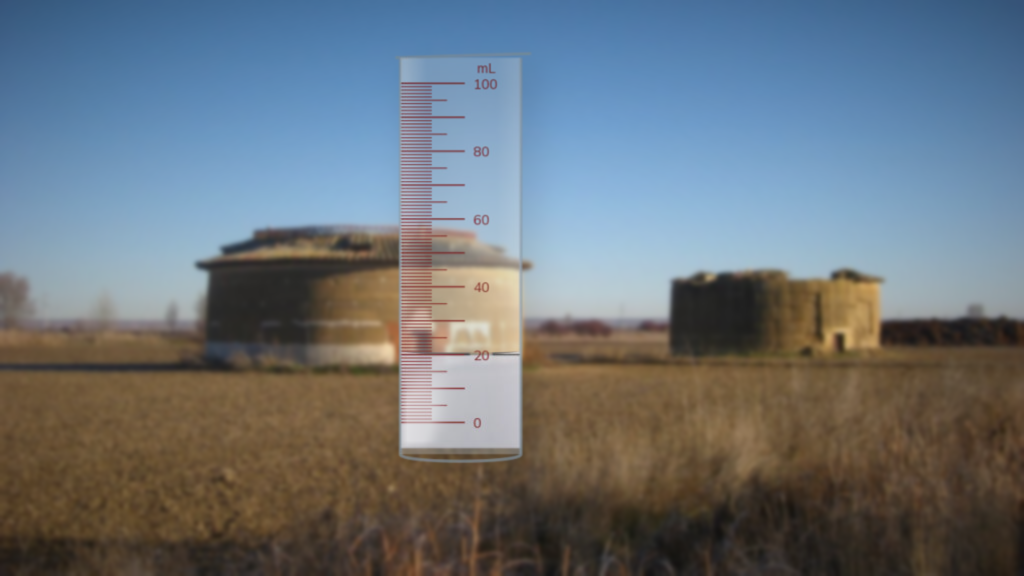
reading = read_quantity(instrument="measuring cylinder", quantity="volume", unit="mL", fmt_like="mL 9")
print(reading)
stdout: mL 20
